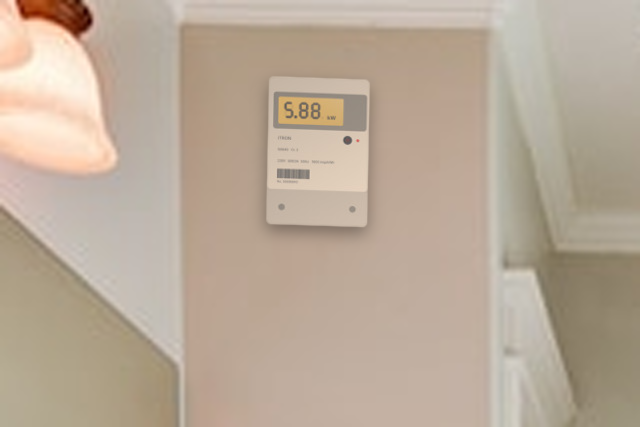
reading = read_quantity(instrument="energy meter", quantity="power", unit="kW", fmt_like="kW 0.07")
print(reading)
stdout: kW 5.88
